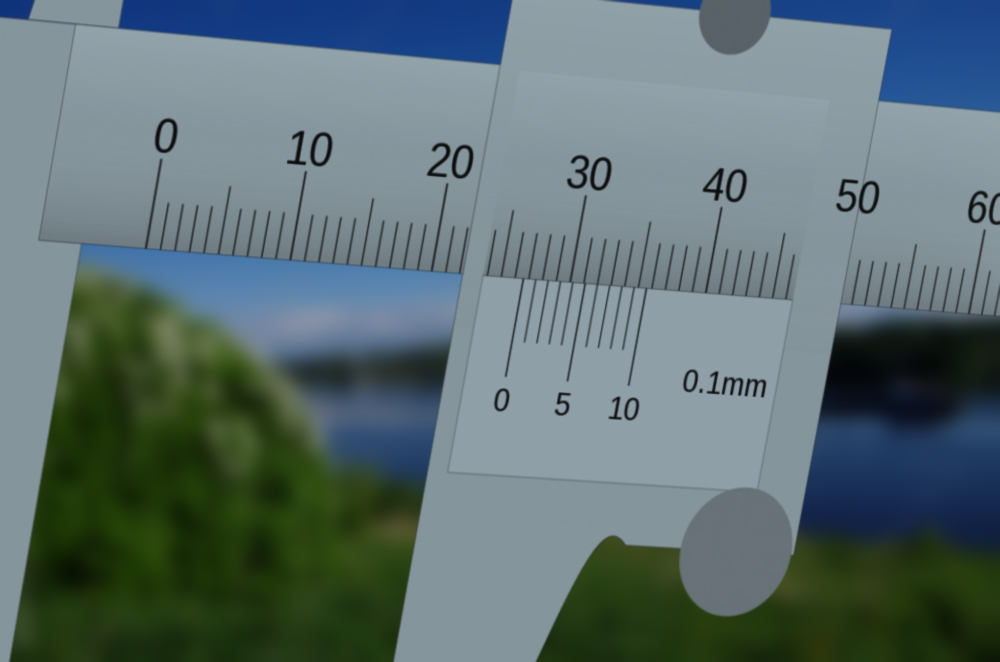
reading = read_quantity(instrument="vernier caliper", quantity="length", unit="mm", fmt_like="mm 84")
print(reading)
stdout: mm 26.6
